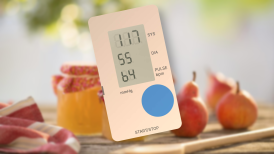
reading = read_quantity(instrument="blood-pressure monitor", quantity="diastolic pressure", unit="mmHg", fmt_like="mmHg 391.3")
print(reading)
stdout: mmHg 55
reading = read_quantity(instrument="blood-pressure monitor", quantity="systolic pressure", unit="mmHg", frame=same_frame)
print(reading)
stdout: mmHg 117
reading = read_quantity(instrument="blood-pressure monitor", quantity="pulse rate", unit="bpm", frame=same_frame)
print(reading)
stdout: bpm 64
